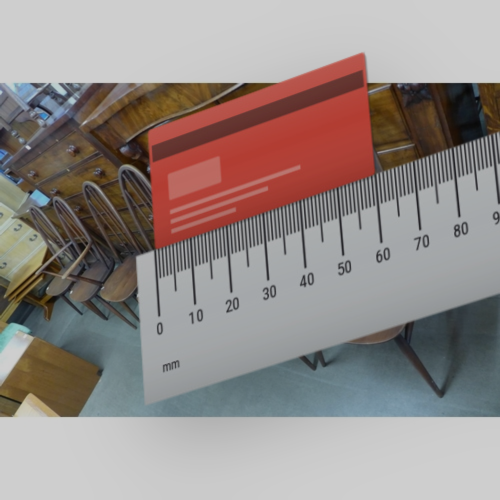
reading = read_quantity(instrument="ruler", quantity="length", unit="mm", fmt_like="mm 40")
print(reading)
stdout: mm 60
